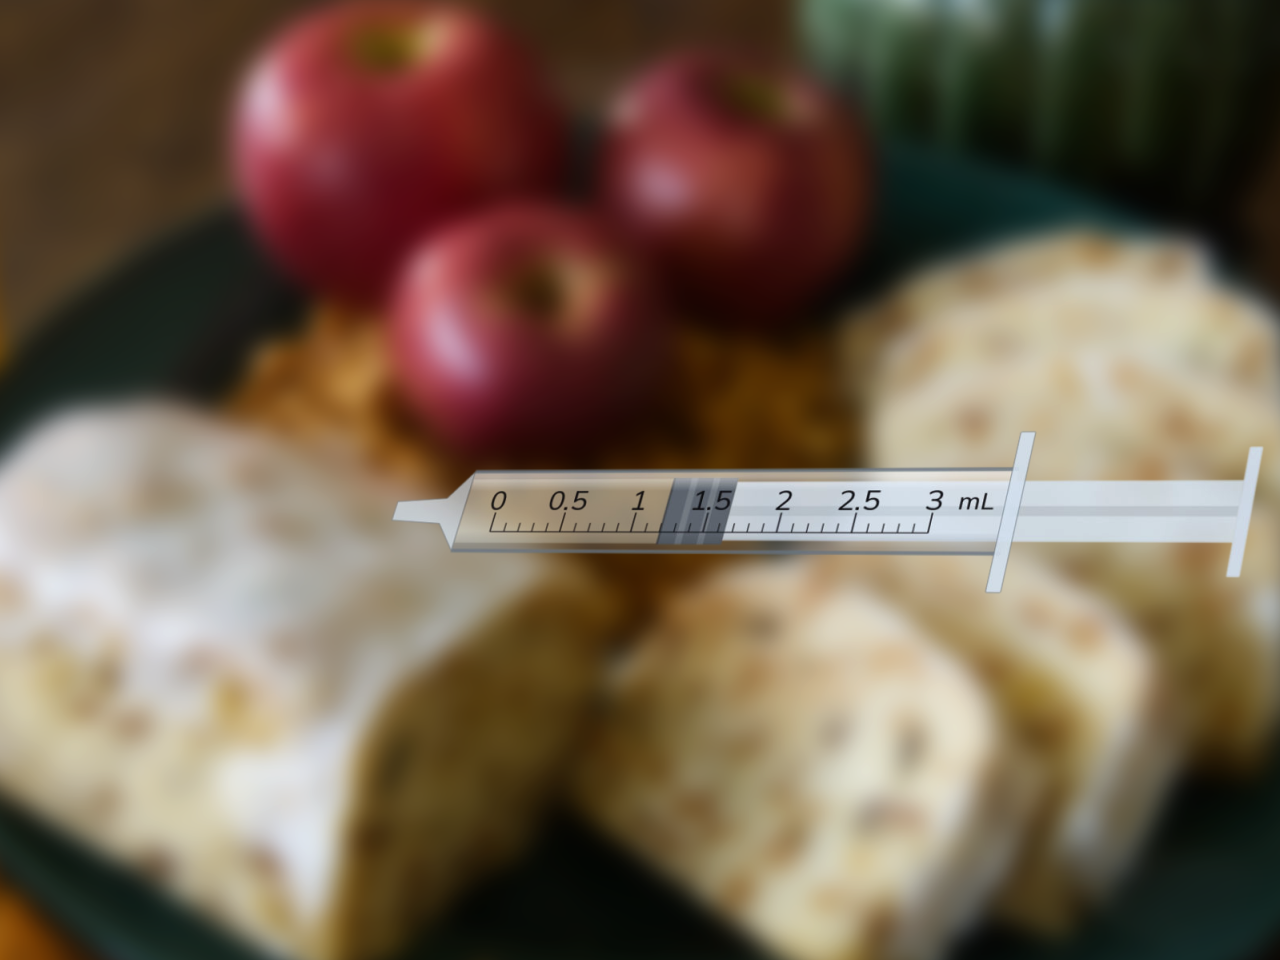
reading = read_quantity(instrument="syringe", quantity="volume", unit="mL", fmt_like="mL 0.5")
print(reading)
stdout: mL 1.2
